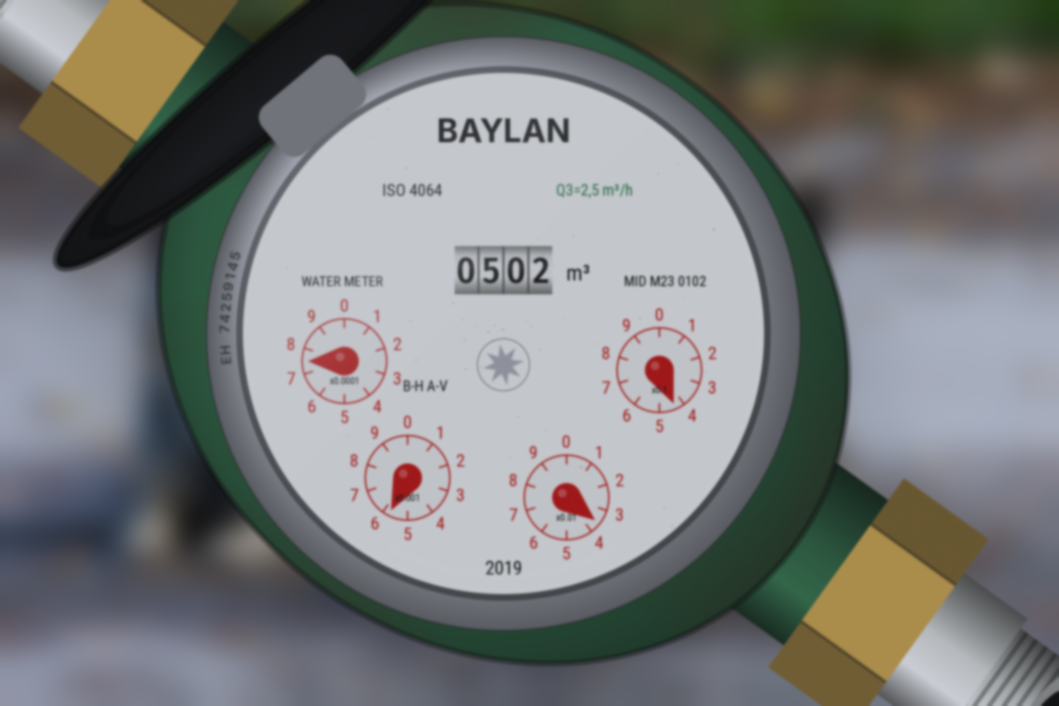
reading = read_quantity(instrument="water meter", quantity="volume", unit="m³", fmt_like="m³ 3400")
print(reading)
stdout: m³ 502.4357
